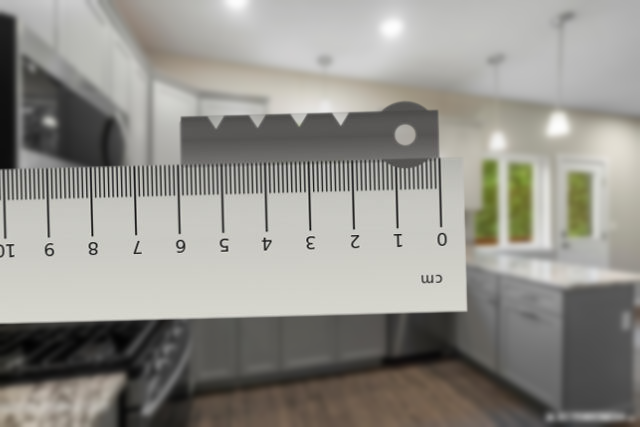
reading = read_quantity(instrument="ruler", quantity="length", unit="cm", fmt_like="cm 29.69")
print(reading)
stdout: cm 5.9
